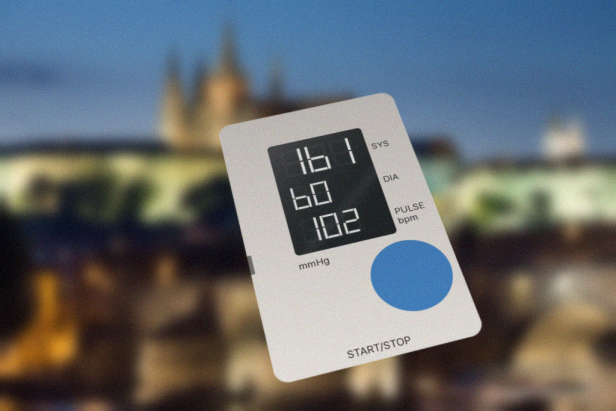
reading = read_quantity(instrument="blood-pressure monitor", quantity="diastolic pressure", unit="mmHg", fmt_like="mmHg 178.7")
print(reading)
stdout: mmHg 60
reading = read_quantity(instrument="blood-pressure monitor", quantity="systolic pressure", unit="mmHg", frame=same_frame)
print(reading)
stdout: mmHg 161
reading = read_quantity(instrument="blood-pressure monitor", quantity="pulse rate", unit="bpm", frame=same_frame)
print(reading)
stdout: bpm 102
